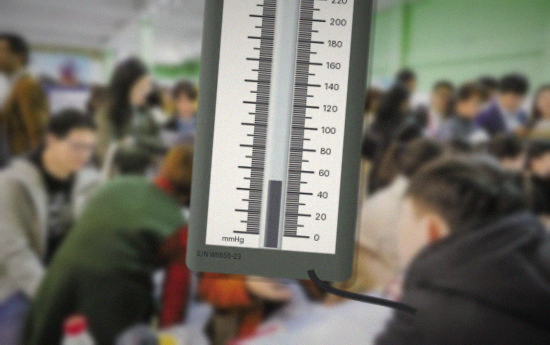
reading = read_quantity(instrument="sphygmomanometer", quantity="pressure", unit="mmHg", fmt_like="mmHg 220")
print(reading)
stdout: mmHg 50
